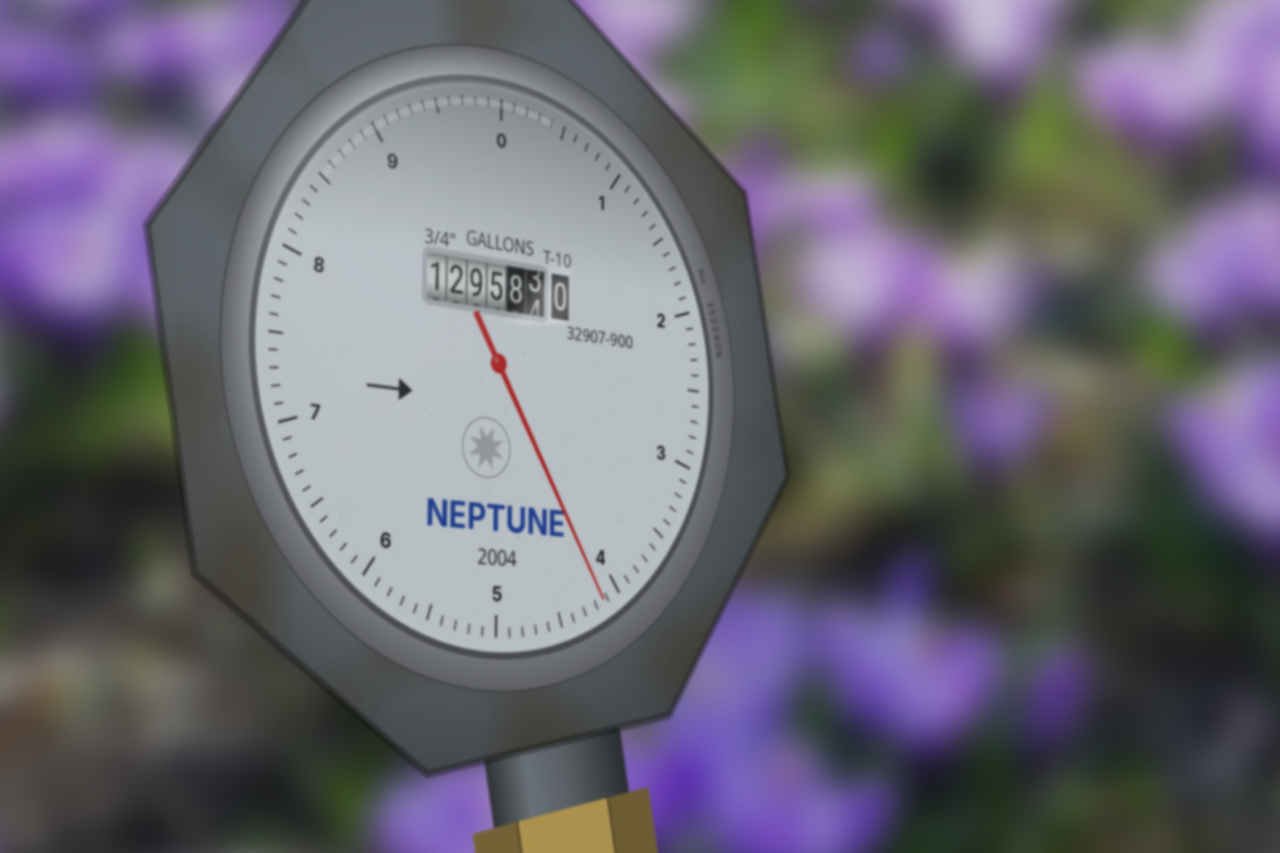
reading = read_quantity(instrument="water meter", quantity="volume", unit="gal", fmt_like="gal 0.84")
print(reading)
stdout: gal 1295834.1
